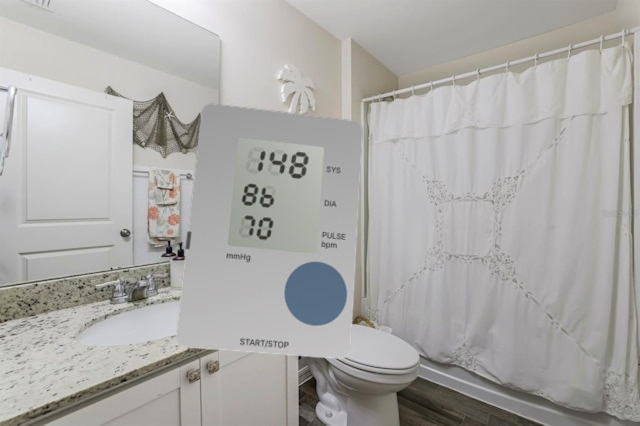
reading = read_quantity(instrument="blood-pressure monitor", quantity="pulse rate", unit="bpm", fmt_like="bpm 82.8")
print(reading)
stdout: bpm 70
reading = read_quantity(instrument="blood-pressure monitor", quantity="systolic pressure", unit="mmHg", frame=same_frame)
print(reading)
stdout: mmHg 148
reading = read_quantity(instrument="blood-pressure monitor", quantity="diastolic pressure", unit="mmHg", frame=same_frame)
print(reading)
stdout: mmHg 86
